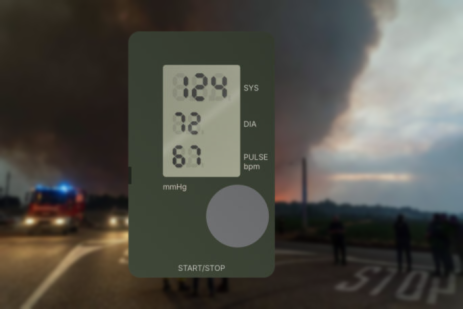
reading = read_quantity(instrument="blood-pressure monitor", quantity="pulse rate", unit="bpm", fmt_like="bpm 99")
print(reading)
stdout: bpm 67
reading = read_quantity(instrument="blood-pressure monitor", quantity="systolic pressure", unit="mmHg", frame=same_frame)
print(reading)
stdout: mmHg 124
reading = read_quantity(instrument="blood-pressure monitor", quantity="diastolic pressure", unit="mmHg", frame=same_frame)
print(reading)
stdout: mmHg 72
